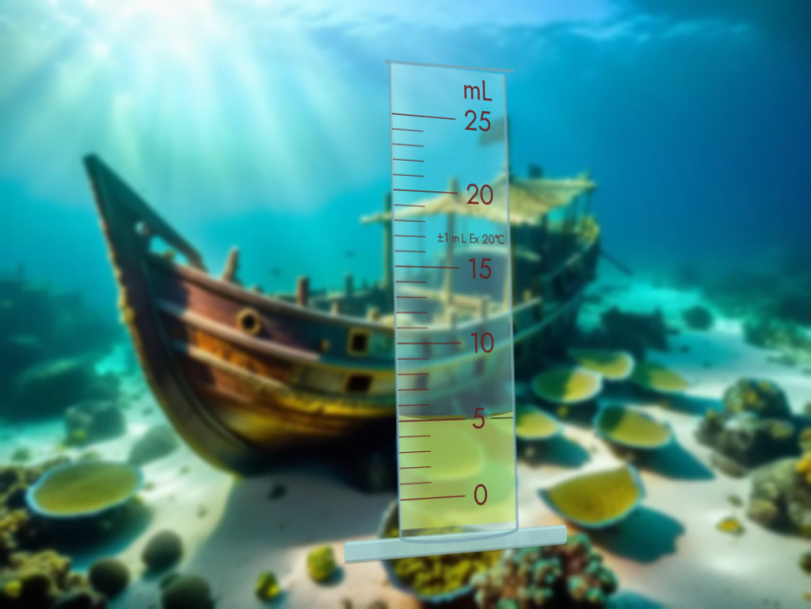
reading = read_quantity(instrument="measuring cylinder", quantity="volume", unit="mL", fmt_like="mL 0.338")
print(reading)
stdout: mL 5
